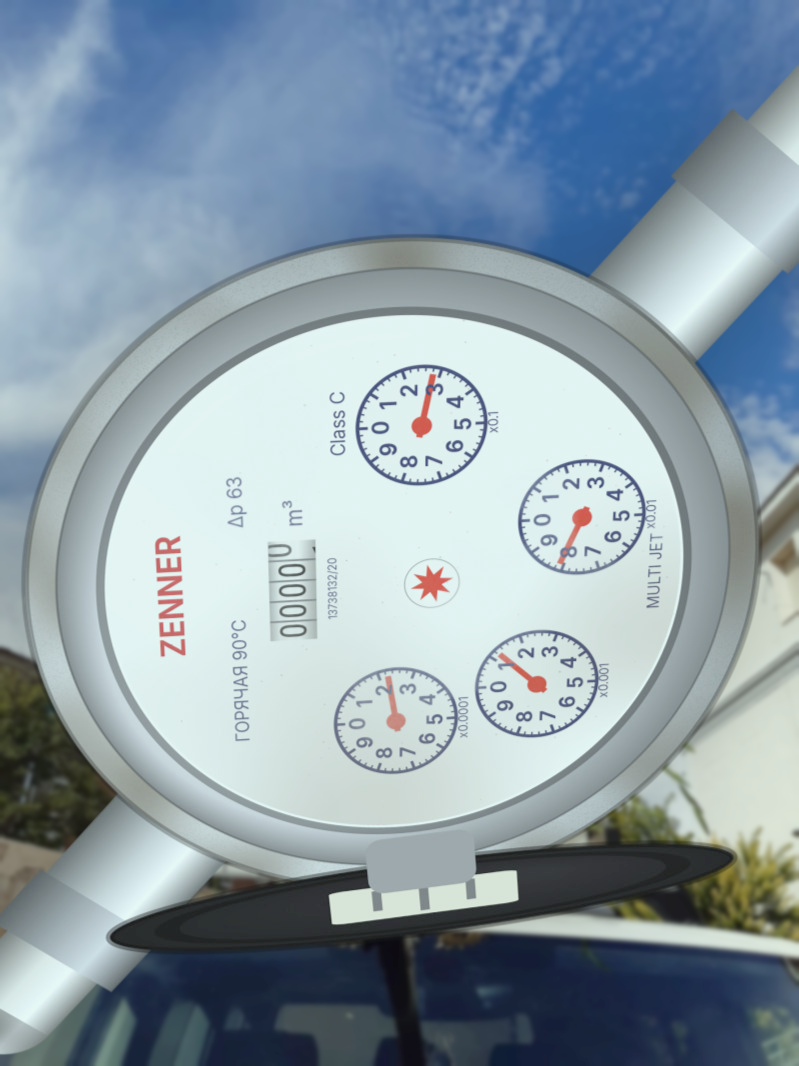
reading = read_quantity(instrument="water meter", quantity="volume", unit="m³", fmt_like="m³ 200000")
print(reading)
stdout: m³ 0.2812
